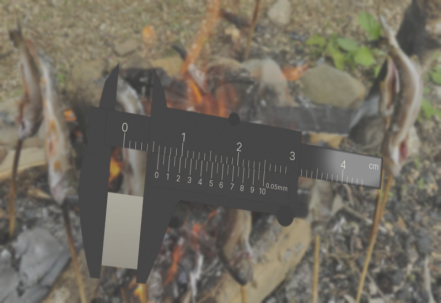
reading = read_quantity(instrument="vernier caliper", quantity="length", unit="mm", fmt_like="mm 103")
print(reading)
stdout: mm 6.0
